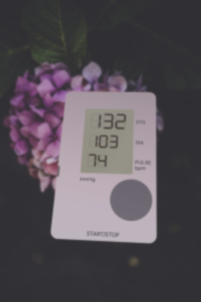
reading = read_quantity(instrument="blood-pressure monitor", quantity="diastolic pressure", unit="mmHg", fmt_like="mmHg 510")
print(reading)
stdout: mmHg 103
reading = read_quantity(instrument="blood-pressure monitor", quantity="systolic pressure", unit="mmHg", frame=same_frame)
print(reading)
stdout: mmHg 132
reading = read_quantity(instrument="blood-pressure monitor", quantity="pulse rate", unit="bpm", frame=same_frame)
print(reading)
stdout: bpm 74
